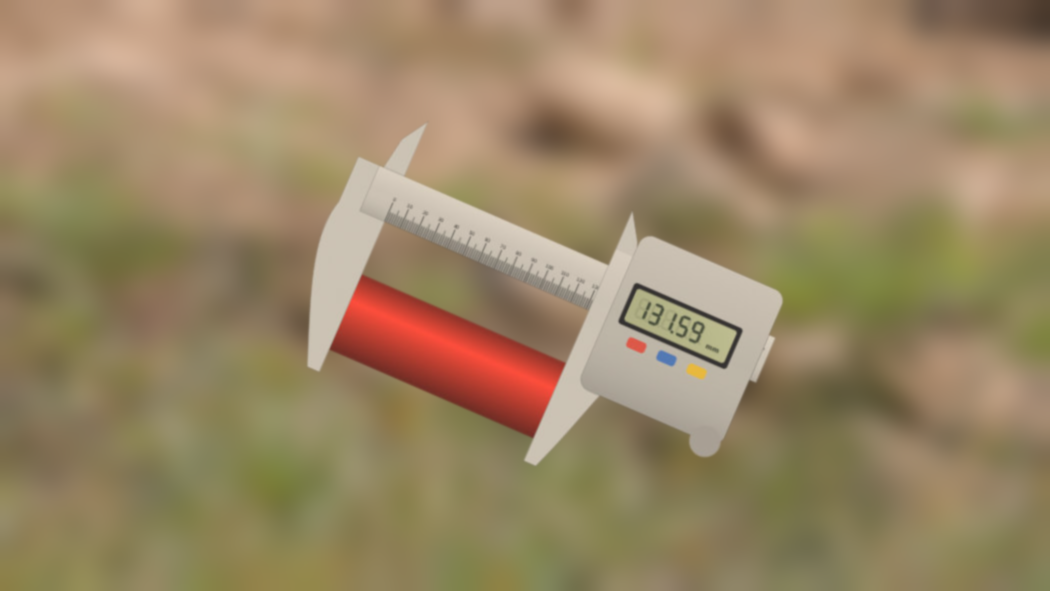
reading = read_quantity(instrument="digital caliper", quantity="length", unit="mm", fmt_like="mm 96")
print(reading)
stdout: mm 131.59
